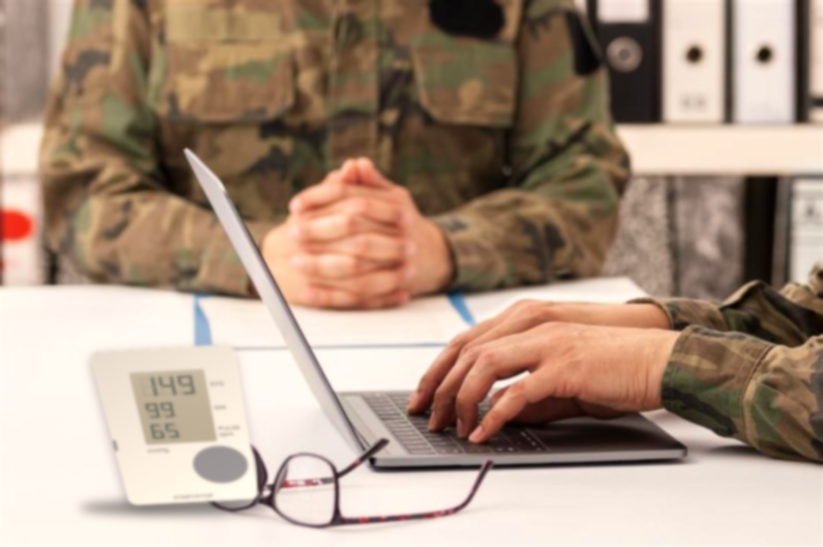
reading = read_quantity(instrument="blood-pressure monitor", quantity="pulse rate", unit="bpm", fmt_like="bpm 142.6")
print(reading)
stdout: bpm 65
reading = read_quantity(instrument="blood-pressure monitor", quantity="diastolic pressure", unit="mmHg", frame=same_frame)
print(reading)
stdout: mmHg 99
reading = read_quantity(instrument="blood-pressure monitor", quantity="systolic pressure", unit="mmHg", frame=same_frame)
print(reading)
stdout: mmHg 149
